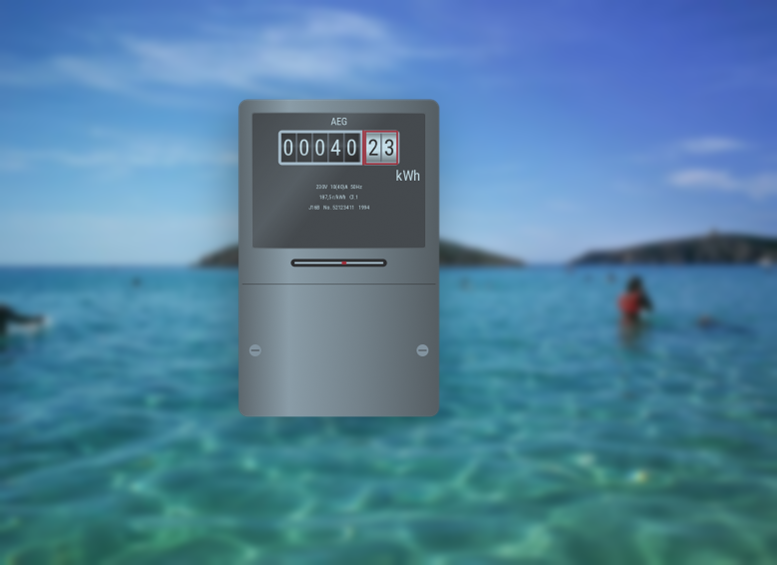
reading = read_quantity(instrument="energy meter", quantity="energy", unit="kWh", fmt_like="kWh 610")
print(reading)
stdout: kWh 40.23
